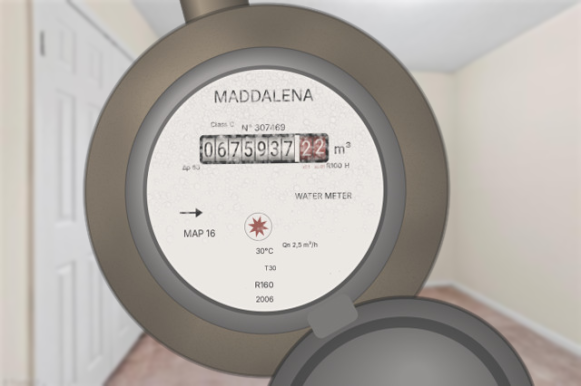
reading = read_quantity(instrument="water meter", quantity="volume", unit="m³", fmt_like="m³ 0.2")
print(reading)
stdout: m³ 675937.22
